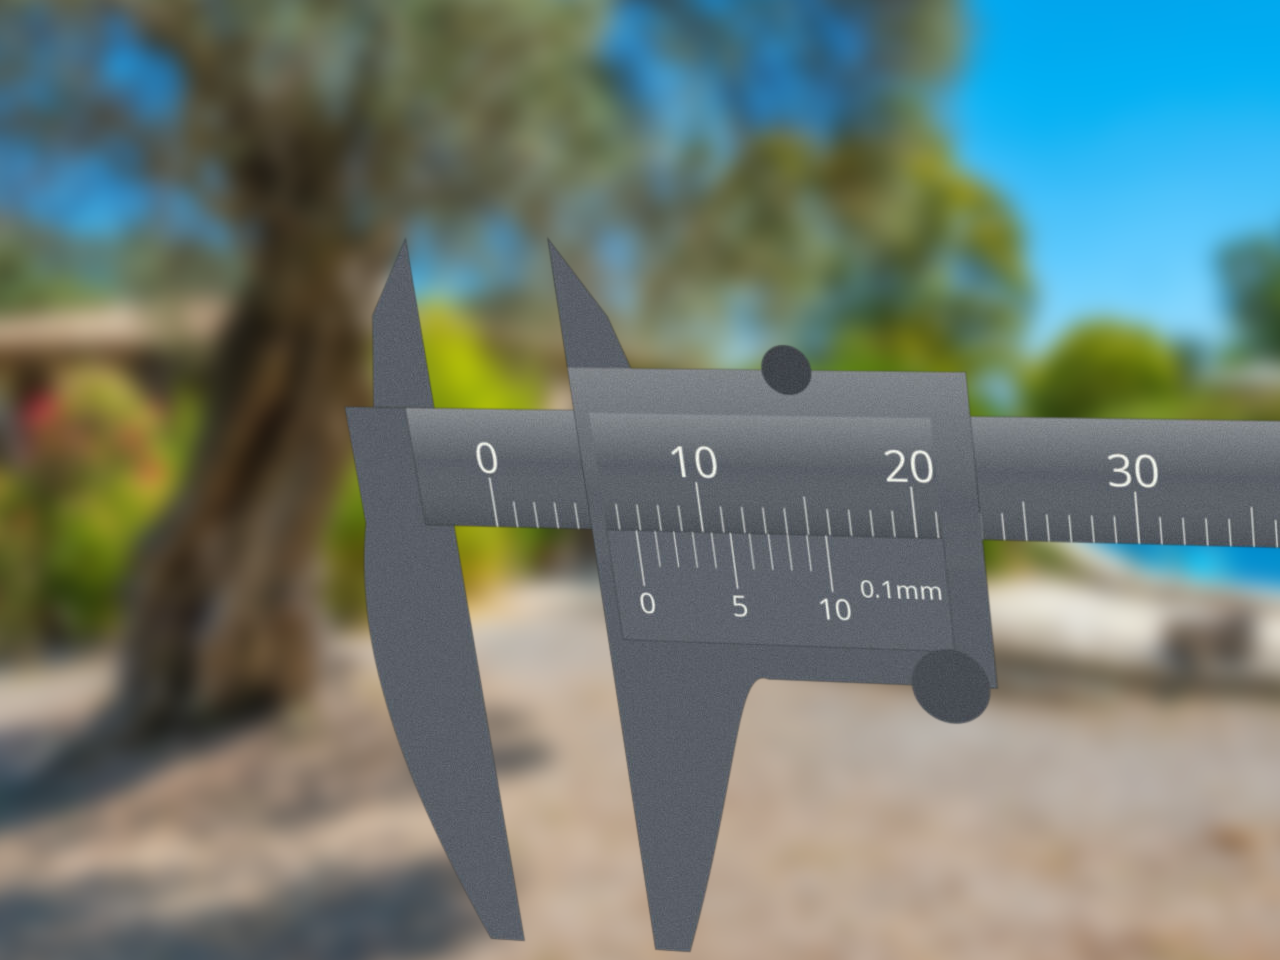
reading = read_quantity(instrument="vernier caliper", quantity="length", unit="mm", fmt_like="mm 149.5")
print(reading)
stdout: mm 6.8
